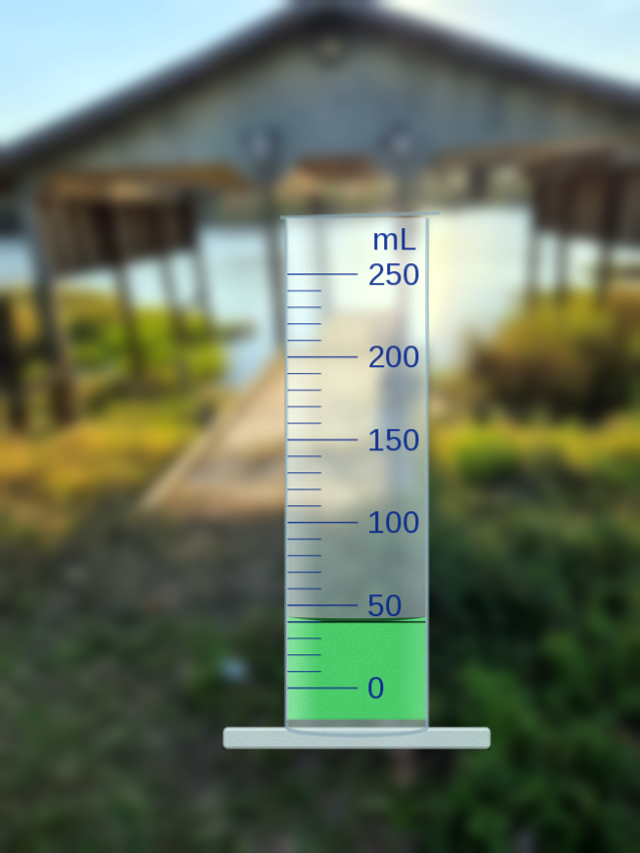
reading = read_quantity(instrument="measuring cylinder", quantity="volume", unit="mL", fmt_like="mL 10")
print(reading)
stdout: mL 40
